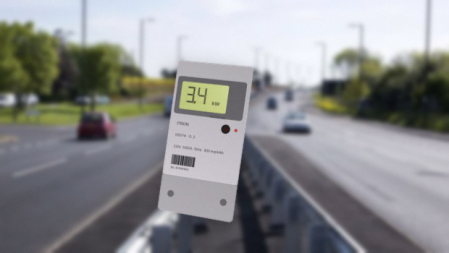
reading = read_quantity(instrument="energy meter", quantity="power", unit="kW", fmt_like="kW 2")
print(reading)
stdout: kW 3.4
